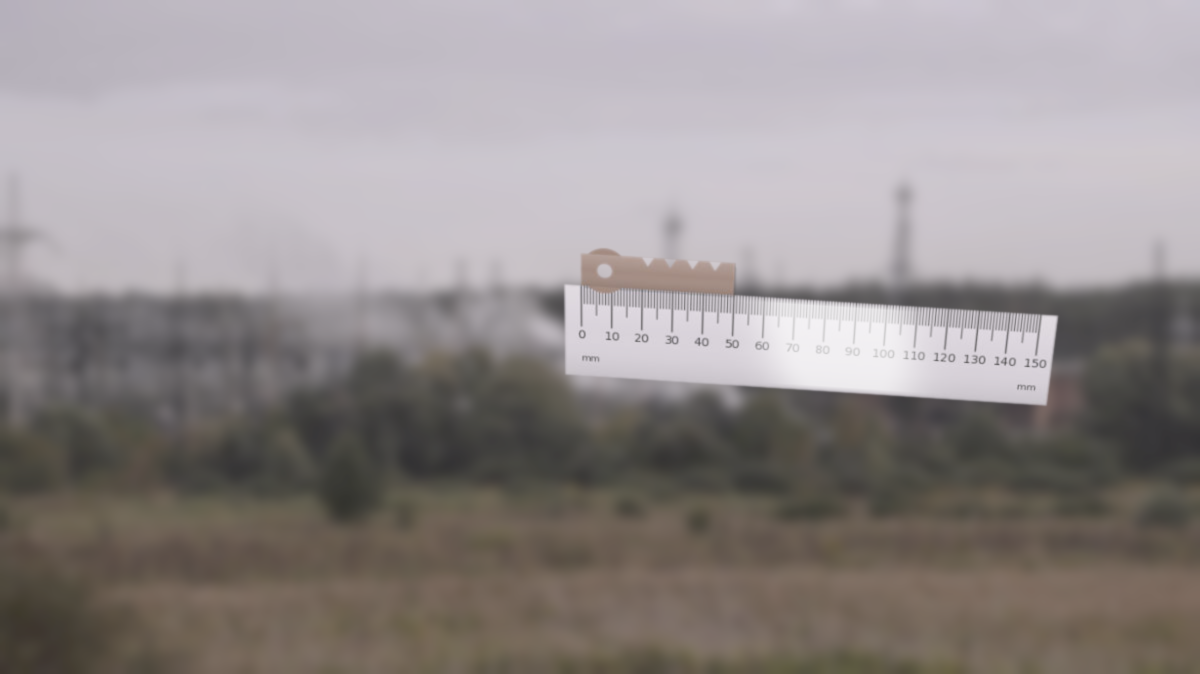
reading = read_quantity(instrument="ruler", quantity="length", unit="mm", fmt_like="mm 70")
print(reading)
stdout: mm 50
